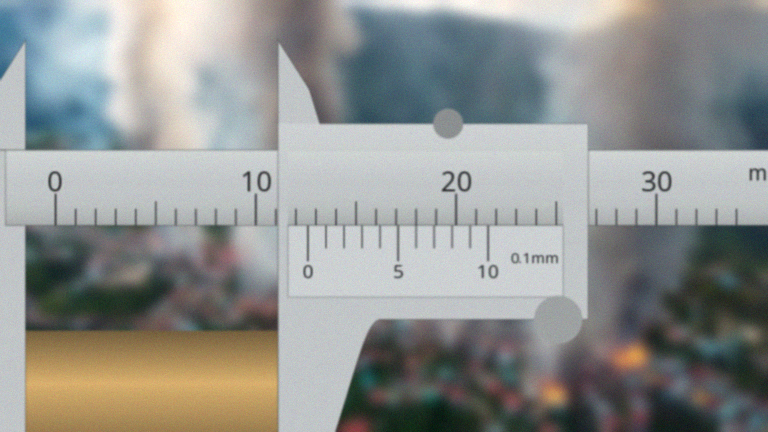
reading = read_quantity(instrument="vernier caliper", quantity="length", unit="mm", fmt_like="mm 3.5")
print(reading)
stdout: mm 12.6
